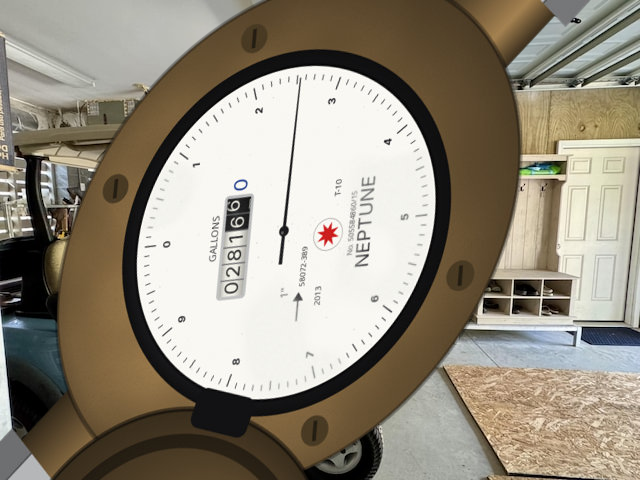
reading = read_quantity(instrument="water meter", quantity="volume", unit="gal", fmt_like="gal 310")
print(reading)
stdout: gal 281662.5
